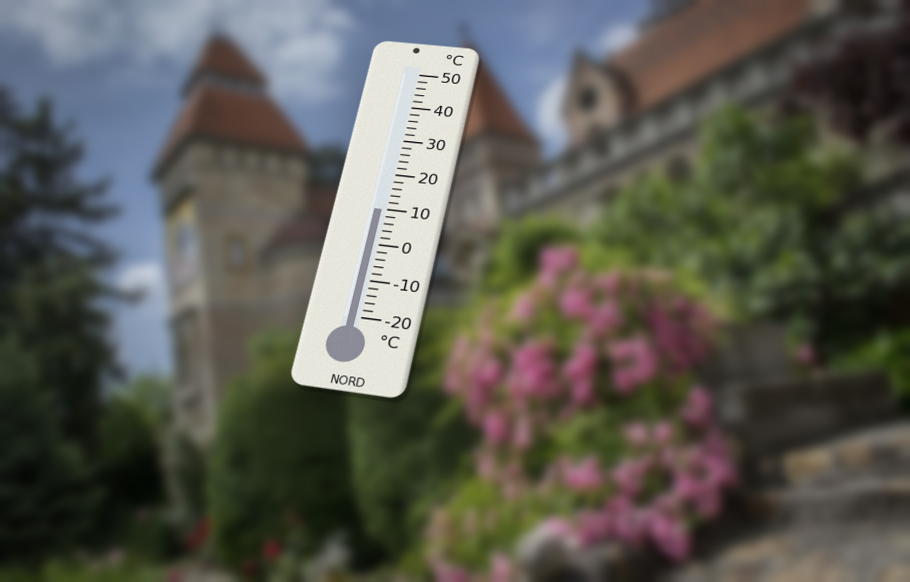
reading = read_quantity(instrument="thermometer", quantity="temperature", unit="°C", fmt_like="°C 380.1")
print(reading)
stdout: °C 10
